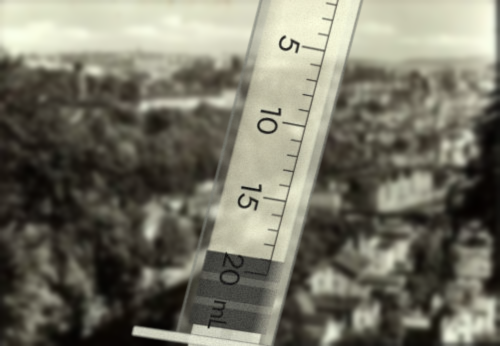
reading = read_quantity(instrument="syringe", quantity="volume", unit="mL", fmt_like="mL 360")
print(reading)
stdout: mL 19
